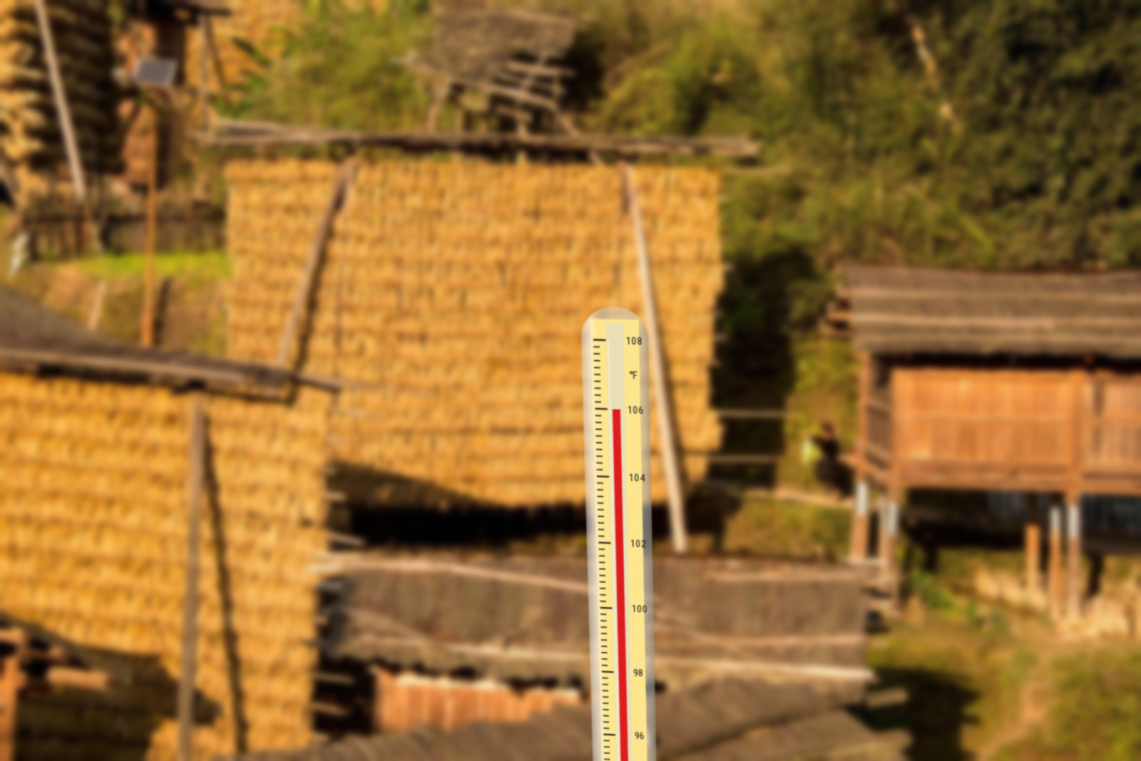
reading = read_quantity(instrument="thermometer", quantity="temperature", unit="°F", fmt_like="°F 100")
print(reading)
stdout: °F 106
